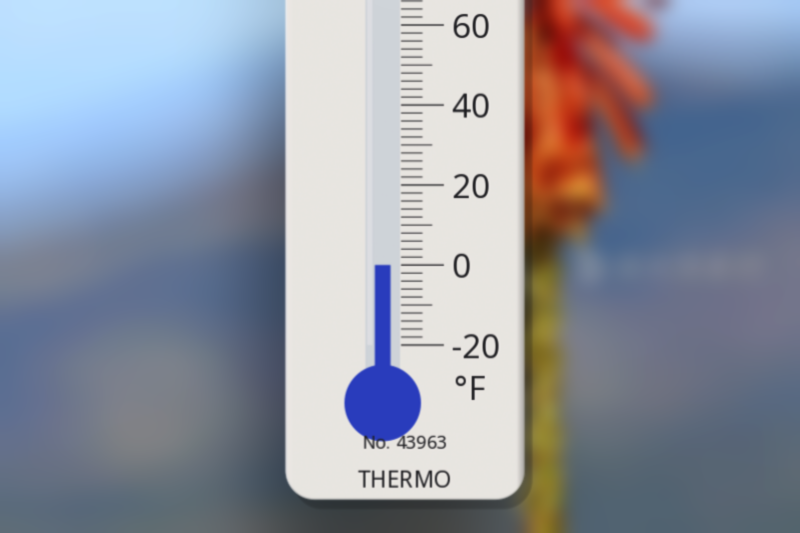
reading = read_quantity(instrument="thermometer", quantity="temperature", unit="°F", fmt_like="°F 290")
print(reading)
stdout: °F 0
